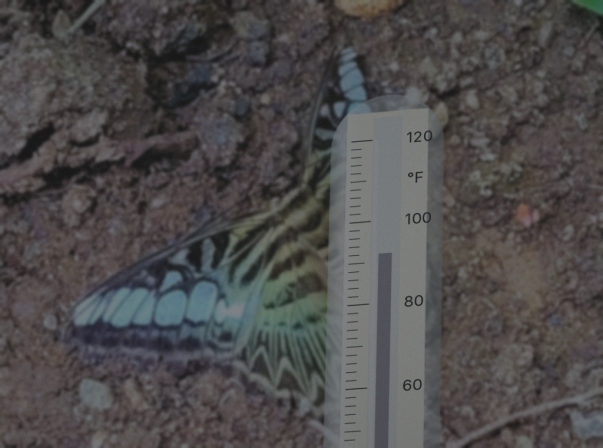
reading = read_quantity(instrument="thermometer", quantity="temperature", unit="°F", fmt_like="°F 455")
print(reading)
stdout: °F 92
